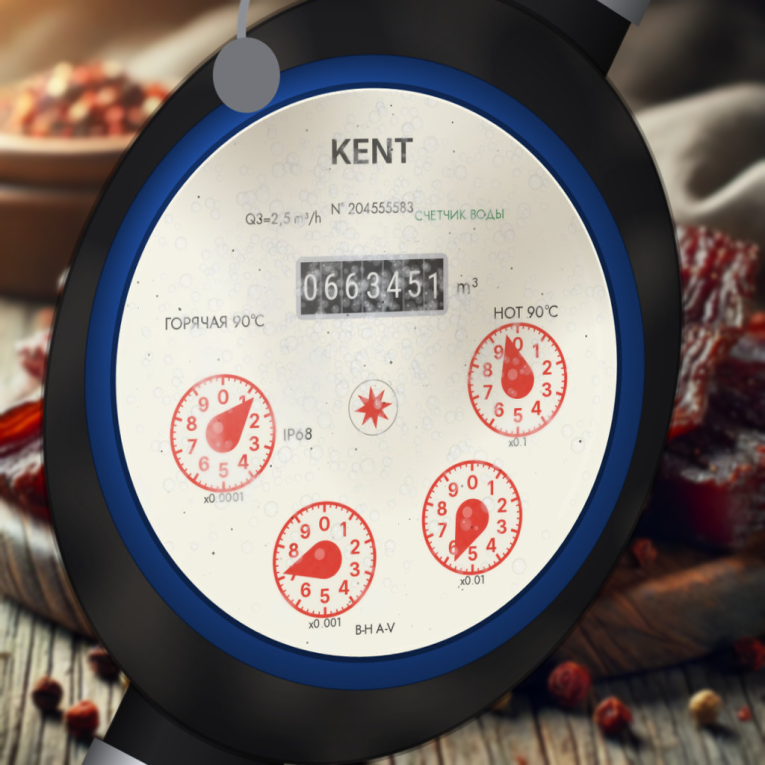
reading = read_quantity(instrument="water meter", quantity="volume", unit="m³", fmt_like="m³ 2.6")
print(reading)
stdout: m³ 663450.9571
